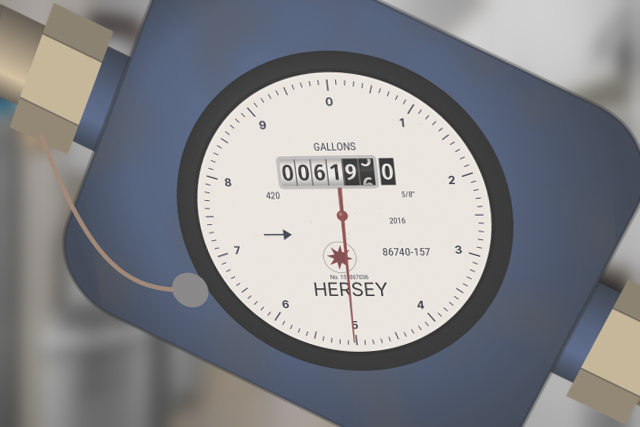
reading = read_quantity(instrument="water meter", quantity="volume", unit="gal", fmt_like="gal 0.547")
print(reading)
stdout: gal 61955.0
